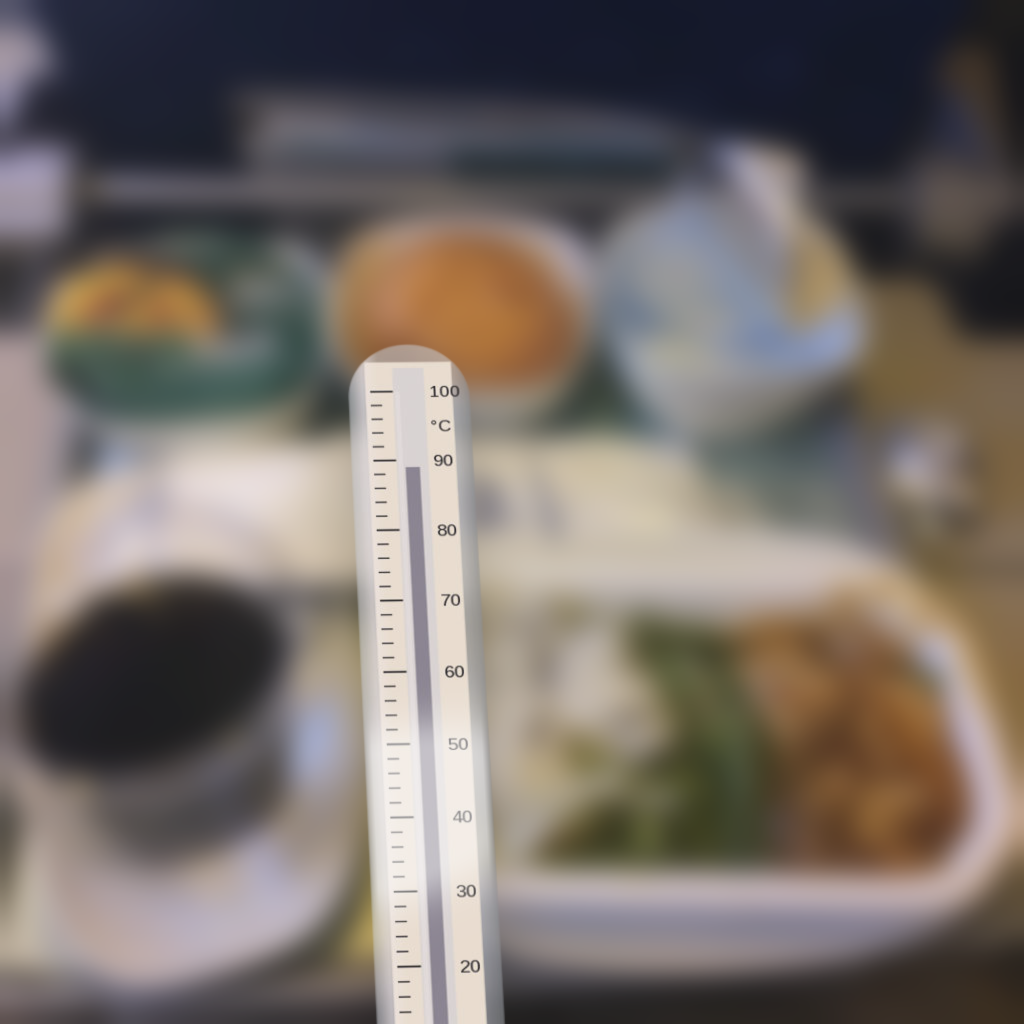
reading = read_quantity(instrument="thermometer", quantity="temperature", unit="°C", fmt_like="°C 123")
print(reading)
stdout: °C 89
